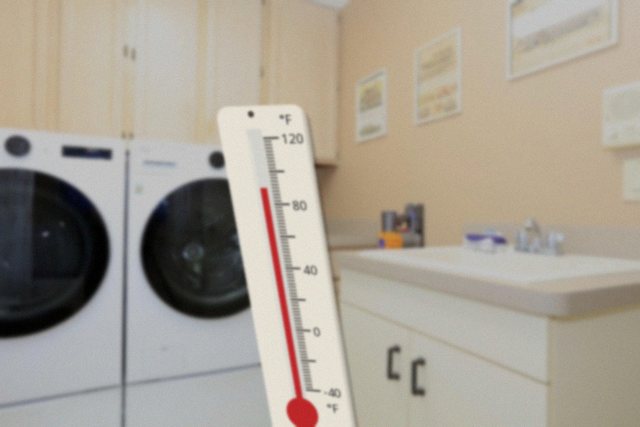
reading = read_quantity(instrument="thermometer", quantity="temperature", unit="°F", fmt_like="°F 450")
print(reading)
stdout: °F 90
